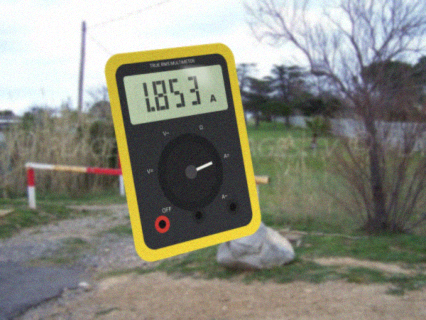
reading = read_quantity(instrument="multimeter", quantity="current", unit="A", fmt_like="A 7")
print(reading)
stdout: A 1.853
